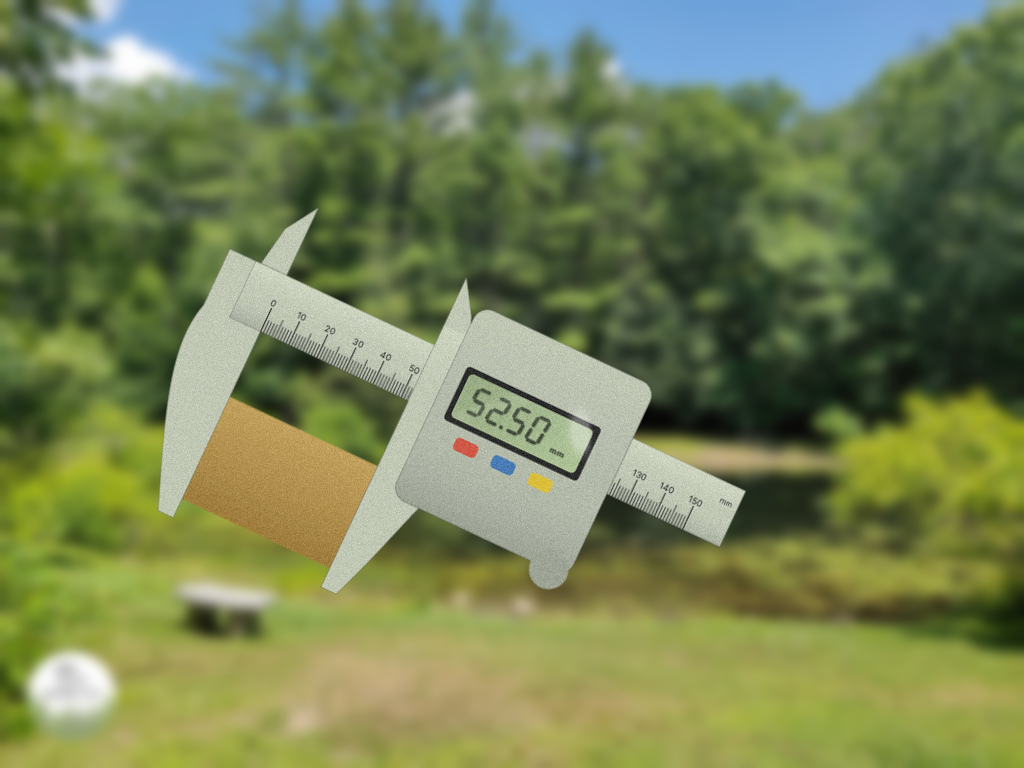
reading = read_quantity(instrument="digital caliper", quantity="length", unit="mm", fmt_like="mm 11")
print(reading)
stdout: mm 52.50
